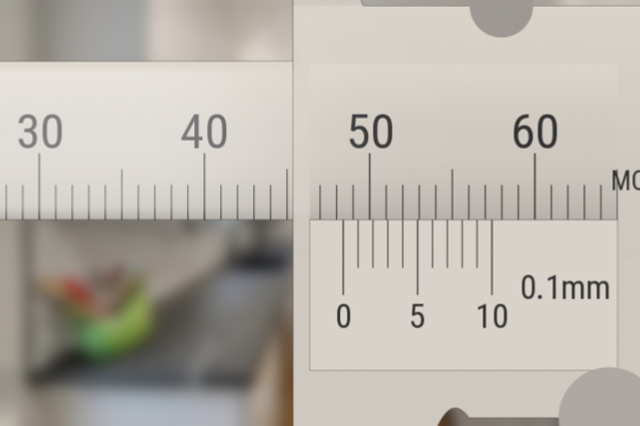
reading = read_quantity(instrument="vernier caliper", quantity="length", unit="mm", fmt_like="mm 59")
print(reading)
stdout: mm 48.4
